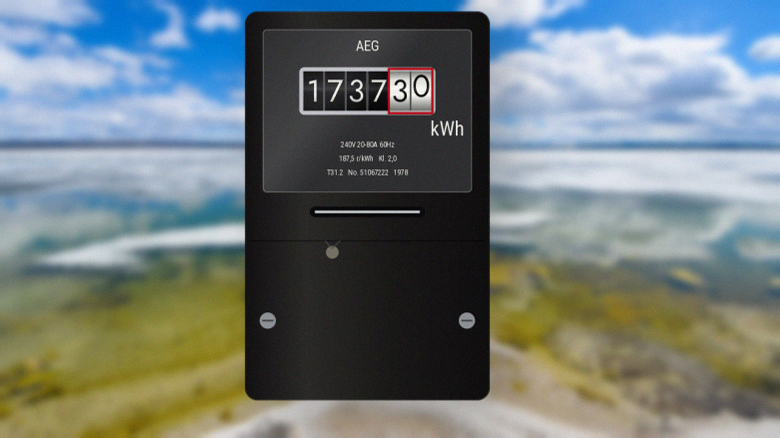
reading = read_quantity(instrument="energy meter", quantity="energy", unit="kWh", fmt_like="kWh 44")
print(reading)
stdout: kWh 1737.30
